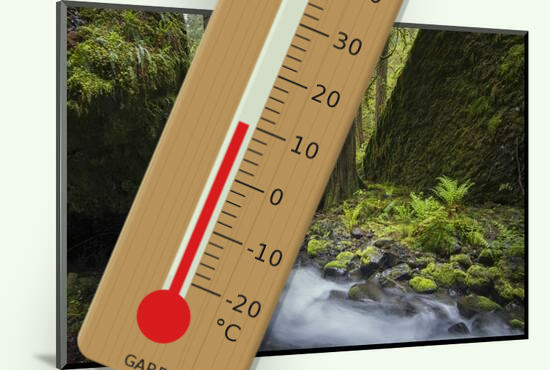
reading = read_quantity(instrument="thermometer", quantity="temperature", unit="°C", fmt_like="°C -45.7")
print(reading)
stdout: °C 10
